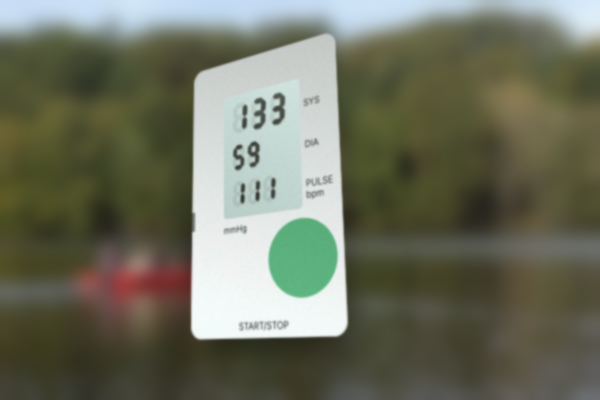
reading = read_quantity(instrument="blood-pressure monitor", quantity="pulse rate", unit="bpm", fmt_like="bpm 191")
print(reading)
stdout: bpm 111
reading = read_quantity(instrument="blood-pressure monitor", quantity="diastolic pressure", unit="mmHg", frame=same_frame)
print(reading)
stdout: mmHg 59
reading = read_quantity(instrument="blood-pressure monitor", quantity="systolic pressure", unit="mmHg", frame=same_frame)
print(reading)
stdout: mmHg 133
